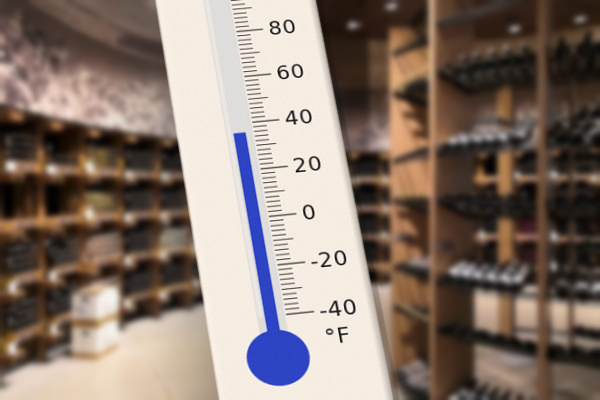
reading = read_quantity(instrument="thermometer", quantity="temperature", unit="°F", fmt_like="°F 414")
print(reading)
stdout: °F 36
